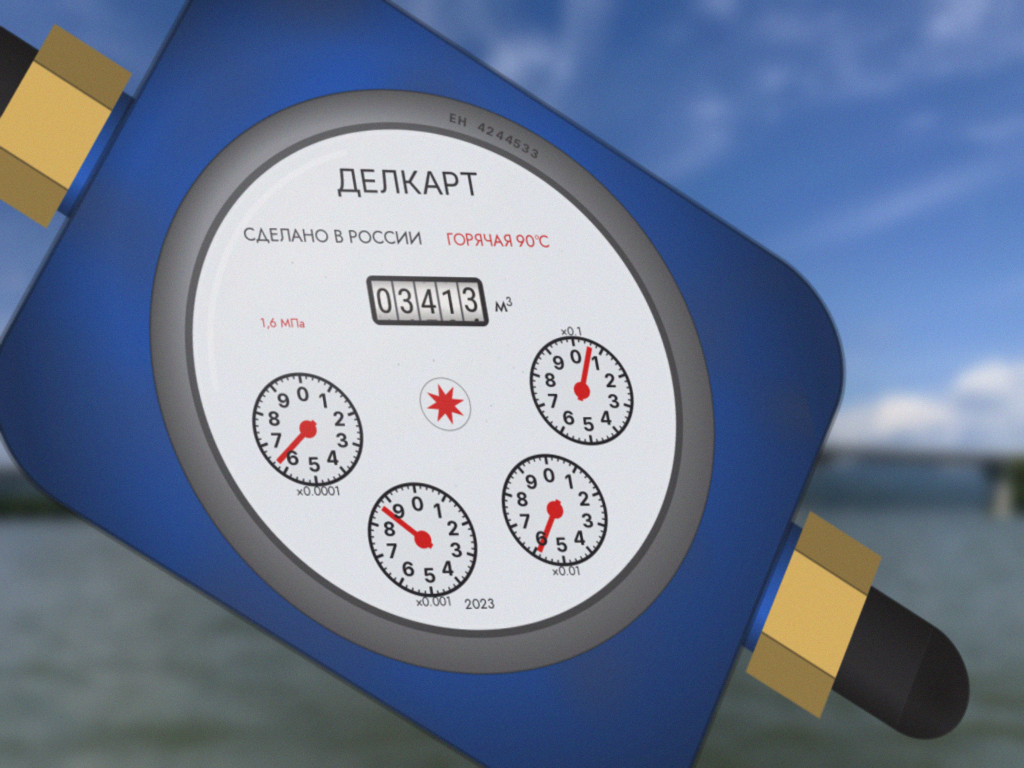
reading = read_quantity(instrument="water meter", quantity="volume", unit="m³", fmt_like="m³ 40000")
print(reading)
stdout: m³ 3413.0586
